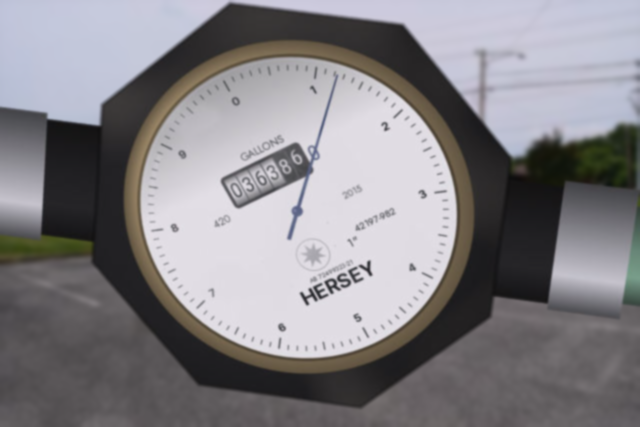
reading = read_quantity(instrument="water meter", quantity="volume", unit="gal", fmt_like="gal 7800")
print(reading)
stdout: gal 363861.2
